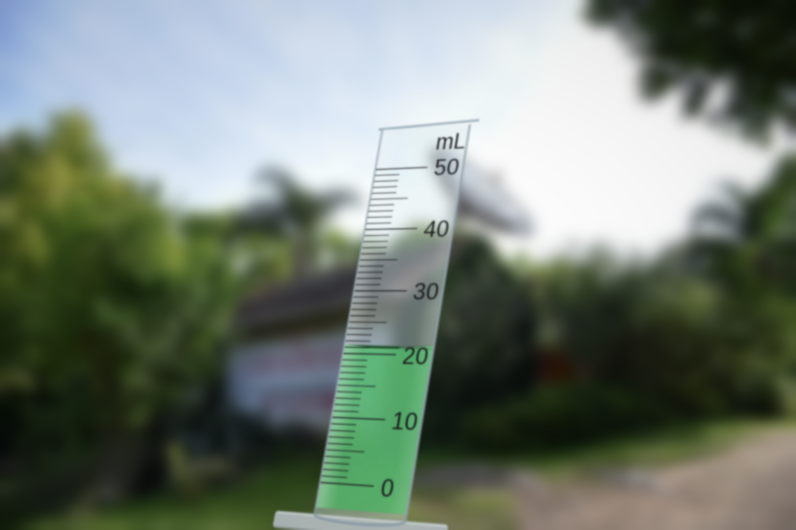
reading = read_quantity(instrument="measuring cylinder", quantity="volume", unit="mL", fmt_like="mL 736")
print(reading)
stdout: mL 21
